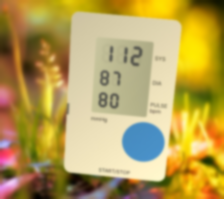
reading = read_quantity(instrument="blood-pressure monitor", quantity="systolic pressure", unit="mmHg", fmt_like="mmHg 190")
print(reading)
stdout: mmHg 112
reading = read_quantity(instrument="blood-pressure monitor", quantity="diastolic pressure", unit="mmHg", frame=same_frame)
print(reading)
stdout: mmHg 87
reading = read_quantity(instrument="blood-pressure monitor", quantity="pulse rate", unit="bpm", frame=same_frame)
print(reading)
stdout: bpm 80
